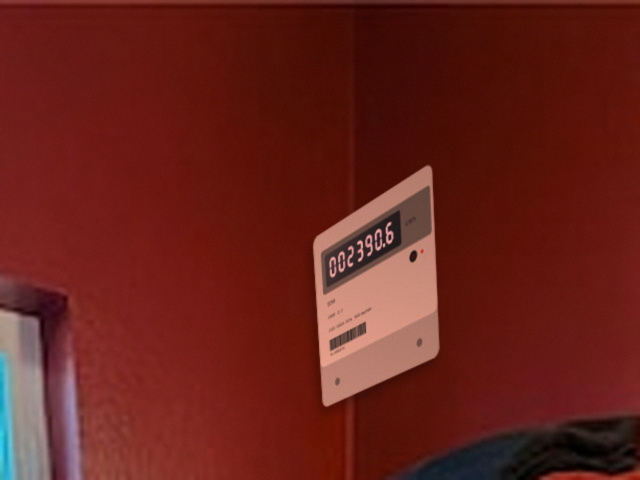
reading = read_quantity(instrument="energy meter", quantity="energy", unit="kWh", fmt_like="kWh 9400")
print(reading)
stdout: kWh 2390.6
